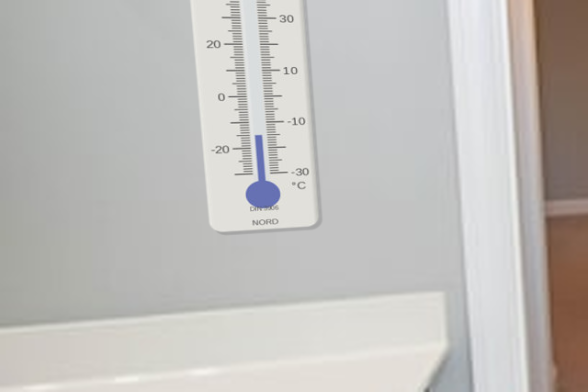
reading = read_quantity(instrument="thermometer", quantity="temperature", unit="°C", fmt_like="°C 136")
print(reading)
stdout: °C -15
